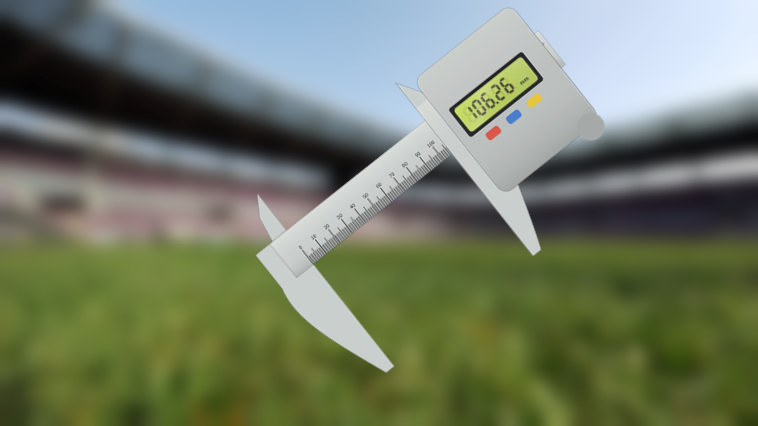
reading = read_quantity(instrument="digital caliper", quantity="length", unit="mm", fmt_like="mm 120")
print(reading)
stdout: mm 106.26
